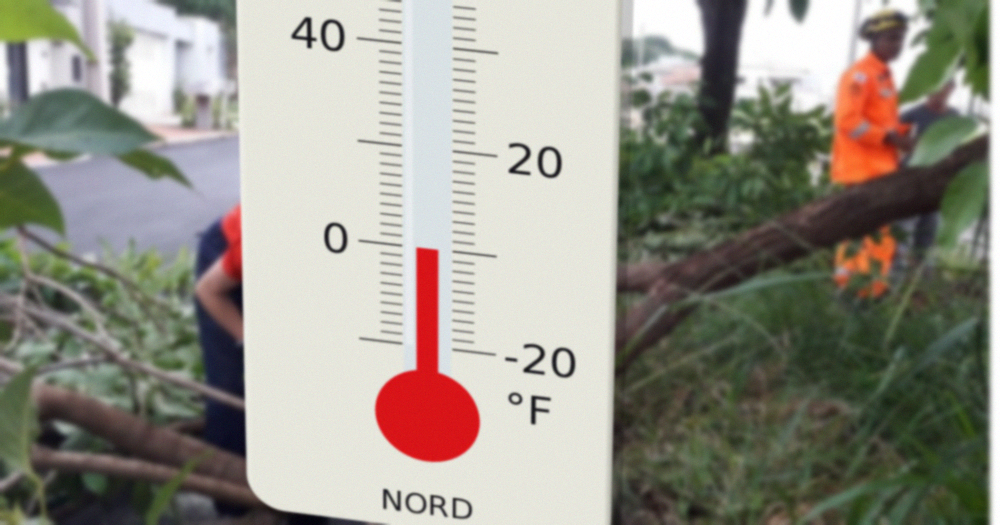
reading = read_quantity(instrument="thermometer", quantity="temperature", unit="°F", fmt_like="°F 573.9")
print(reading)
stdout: °F 0
